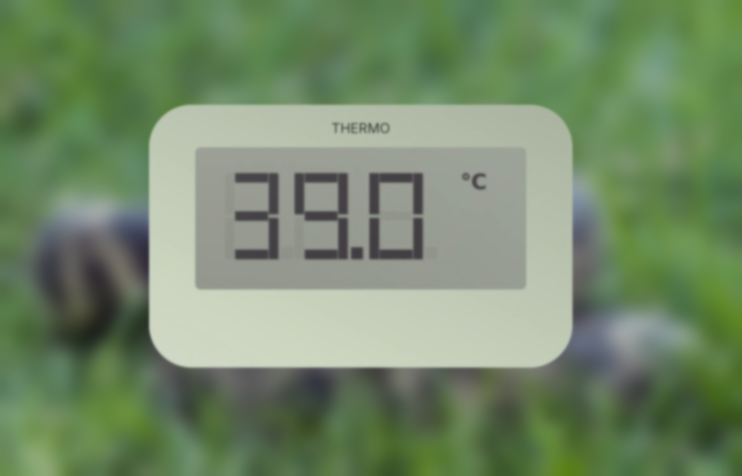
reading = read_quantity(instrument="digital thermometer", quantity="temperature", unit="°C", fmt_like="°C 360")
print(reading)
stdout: °C 39.0
